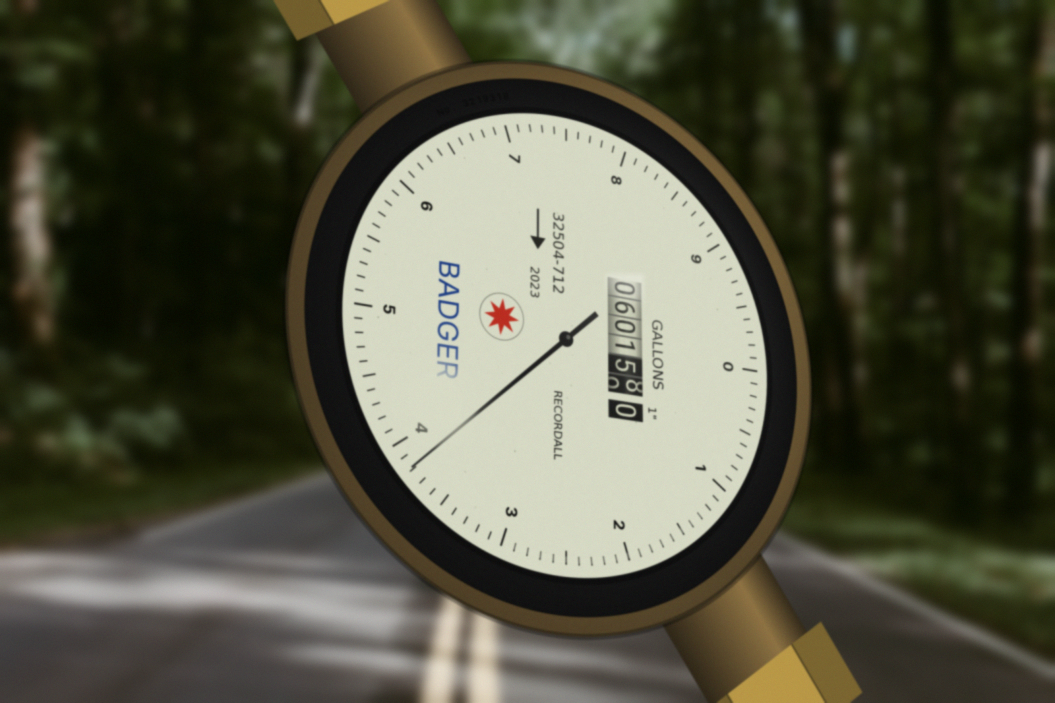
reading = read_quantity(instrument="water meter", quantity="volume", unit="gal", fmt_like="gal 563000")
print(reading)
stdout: gal 601583.8
